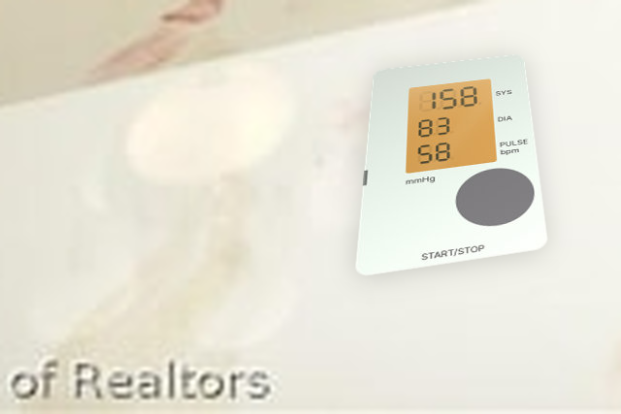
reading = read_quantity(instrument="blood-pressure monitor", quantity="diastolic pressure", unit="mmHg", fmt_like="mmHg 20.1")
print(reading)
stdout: mmHg 83
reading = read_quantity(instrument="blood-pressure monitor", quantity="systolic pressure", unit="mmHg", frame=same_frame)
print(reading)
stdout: mmHg 158
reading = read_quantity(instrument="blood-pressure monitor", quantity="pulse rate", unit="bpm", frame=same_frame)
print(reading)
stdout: bpm 58
